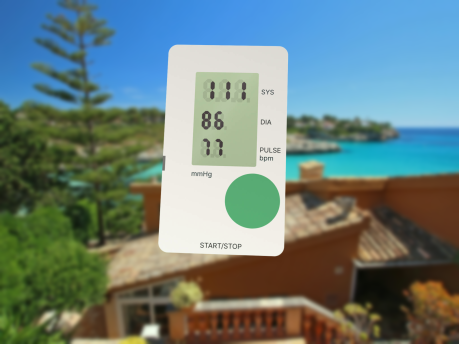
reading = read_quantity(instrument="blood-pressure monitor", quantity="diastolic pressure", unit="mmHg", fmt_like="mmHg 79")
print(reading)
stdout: mmHg 86
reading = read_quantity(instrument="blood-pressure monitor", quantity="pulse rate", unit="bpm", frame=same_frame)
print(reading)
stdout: bpm 77
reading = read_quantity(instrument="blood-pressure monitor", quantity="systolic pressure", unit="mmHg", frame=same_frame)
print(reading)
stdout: mmHg 111
